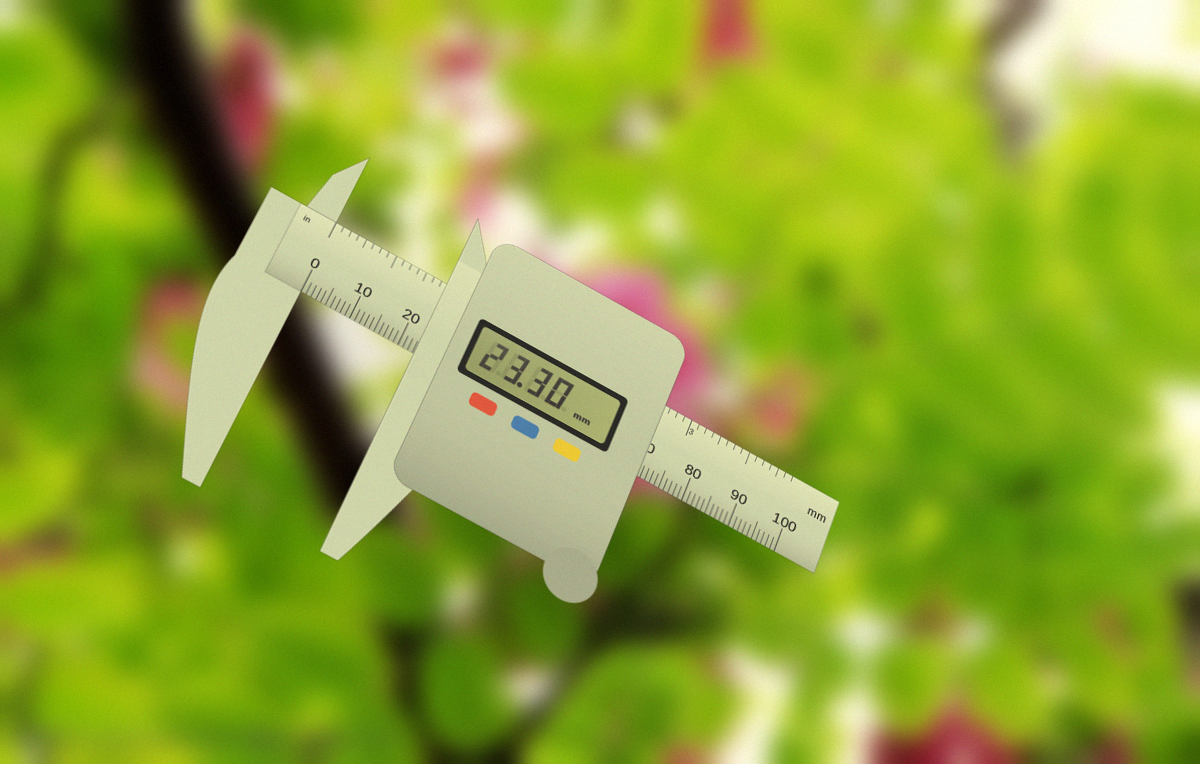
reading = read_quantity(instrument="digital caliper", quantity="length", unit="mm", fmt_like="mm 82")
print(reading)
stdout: mm 23.30
